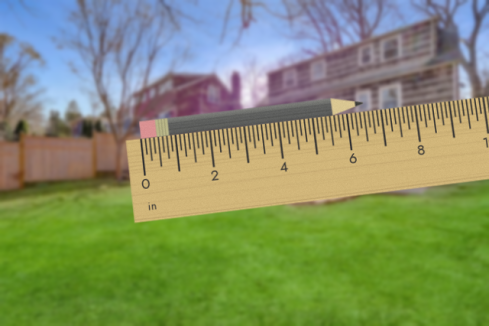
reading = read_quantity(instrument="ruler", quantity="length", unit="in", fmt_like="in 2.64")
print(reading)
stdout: in 6.5
